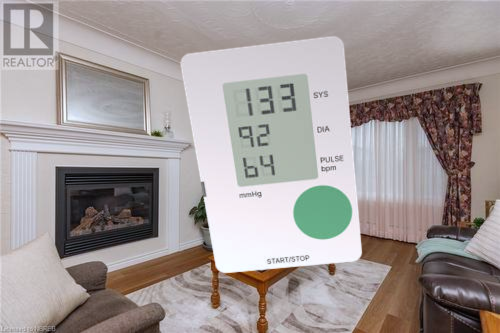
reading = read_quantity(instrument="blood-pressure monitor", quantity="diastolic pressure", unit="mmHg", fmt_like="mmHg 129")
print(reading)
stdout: mmHg 92
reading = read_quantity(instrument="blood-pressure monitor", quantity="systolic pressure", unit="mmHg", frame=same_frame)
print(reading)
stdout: mmHg 133
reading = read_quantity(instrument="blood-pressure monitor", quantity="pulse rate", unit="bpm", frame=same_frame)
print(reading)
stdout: bpm 64
